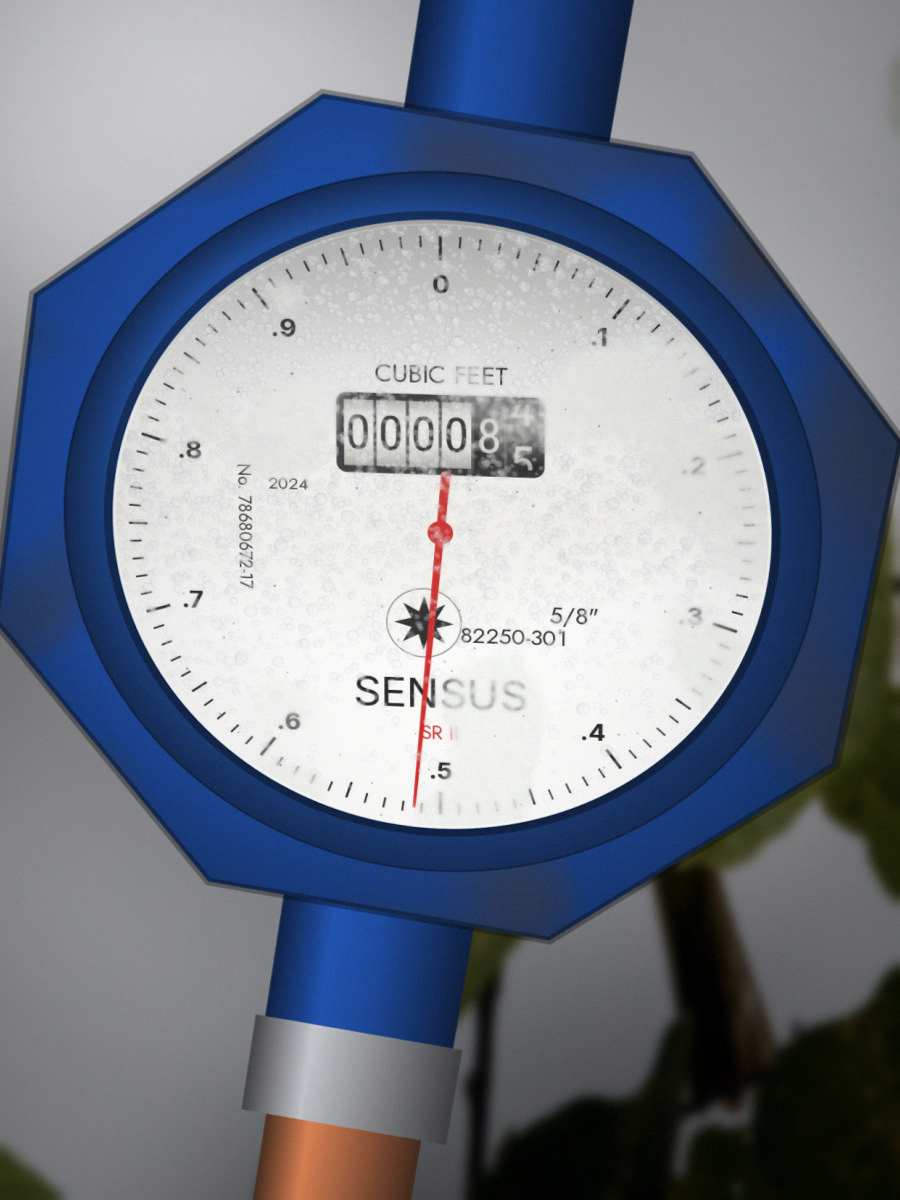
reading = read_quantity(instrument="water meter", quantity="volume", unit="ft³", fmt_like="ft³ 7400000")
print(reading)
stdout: ft³ 84.51
